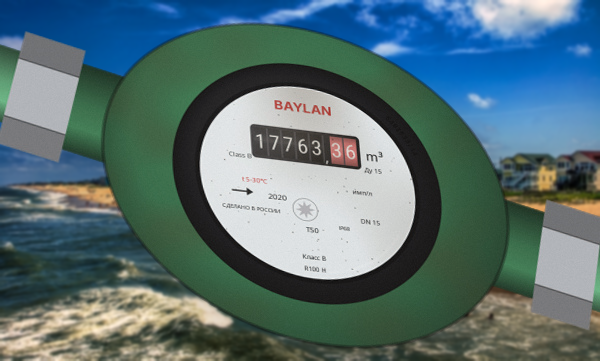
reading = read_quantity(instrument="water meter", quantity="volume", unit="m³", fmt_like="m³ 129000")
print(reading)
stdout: m³ 17763.36
